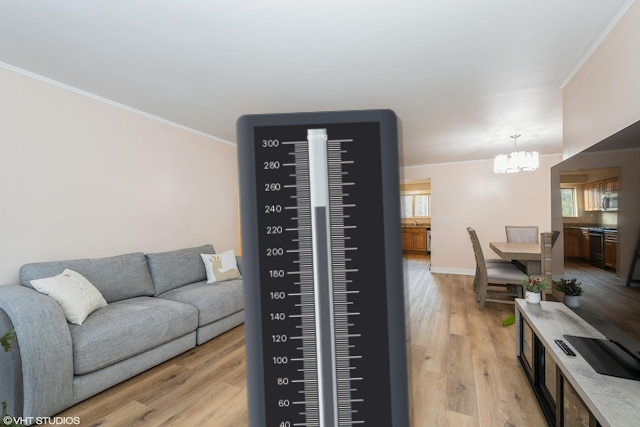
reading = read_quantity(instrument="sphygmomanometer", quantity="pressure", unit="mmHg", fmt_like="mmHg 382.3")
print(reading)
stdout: mmHg 240
